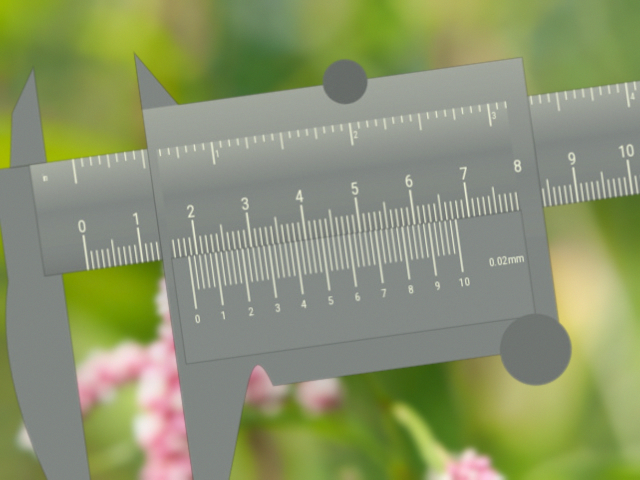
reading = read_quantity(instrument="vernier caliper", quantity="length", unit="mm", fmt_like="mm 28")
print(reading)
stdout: mm 18.5
